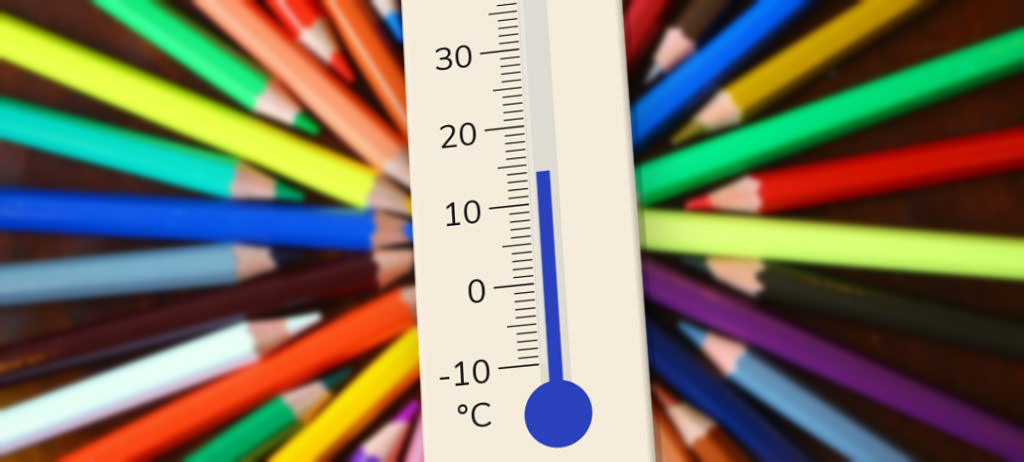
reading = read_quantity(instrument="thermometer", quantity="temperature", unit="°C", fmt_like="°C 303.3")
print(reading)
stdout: °C 14
